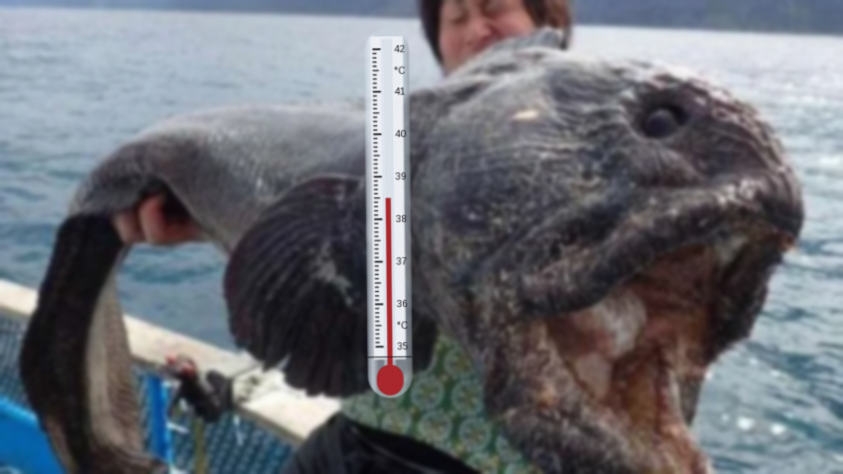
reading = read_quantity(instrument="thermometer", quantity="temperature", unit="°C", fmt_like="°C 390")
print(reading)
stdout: °C 38.5
